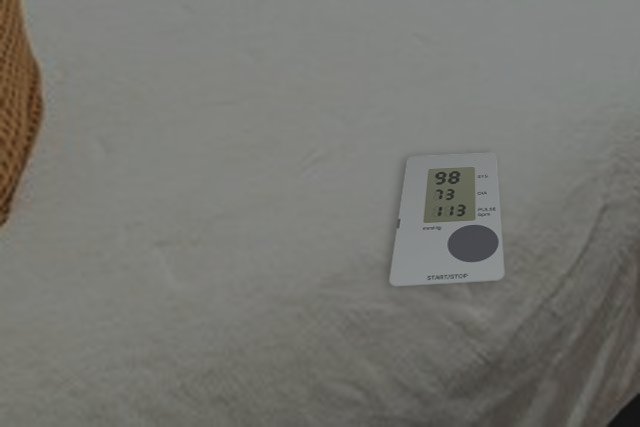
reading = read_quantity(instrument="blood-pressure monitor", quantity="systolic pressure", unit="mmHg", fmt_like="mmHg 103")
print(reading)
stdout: mmHg 98
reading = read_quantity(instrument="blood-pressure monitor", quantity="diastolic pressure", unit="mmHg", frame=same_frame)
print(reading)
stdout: mmHg 73
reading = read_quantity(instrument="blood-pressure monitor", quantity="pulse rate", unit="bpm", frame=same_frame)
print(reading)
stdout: bpm 113
